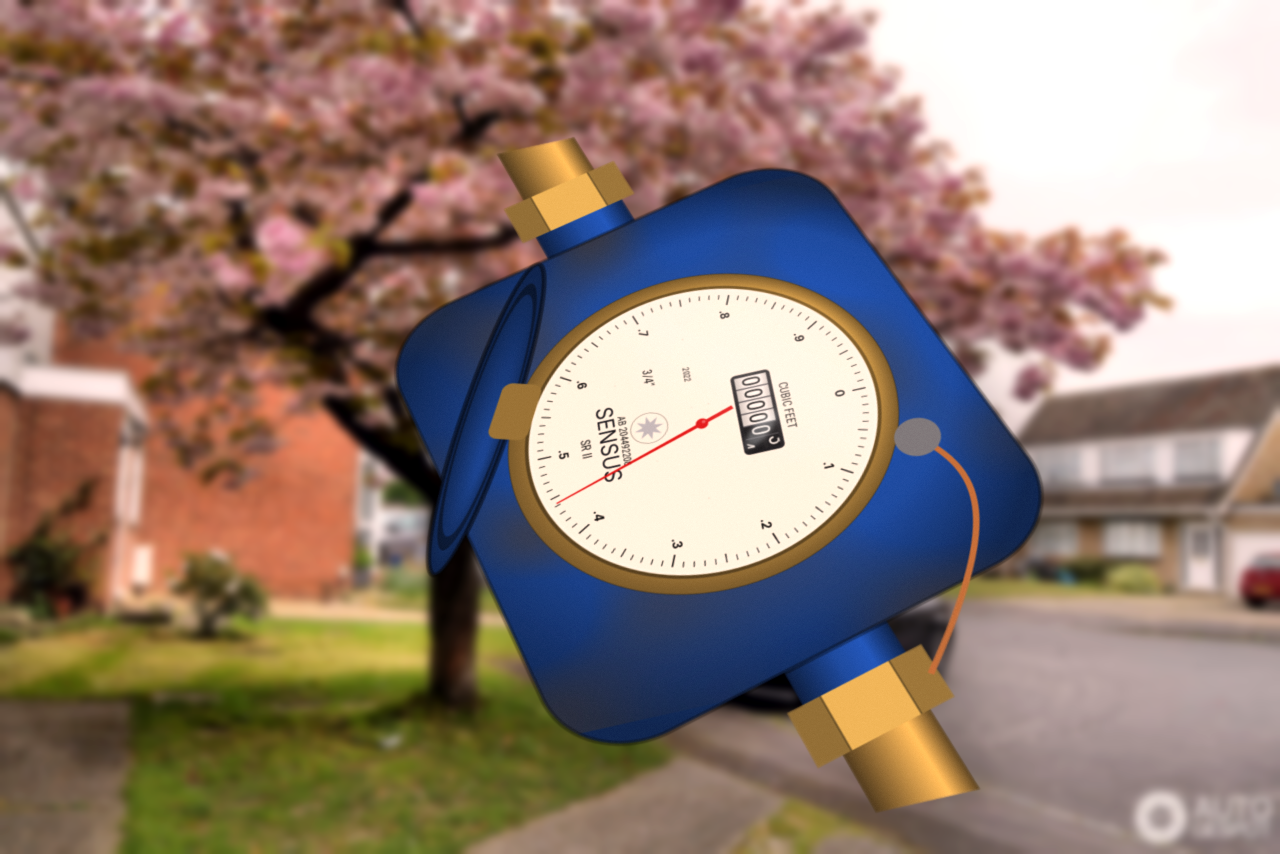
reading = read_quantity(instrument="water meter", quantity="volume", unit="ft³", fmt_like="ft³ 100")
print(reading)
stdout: ft³ 3.44
